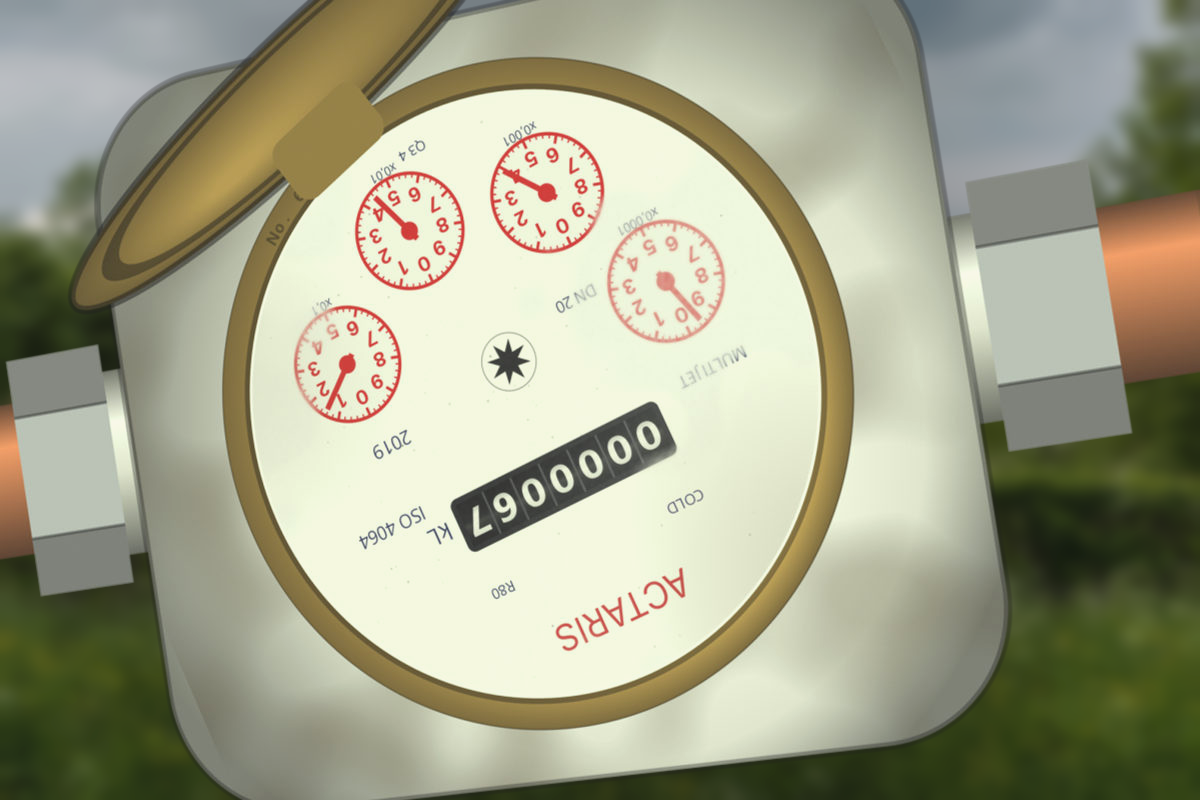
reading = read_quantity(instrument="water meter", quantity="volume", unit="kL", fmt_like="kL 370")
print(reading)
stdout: kL 67.1439
